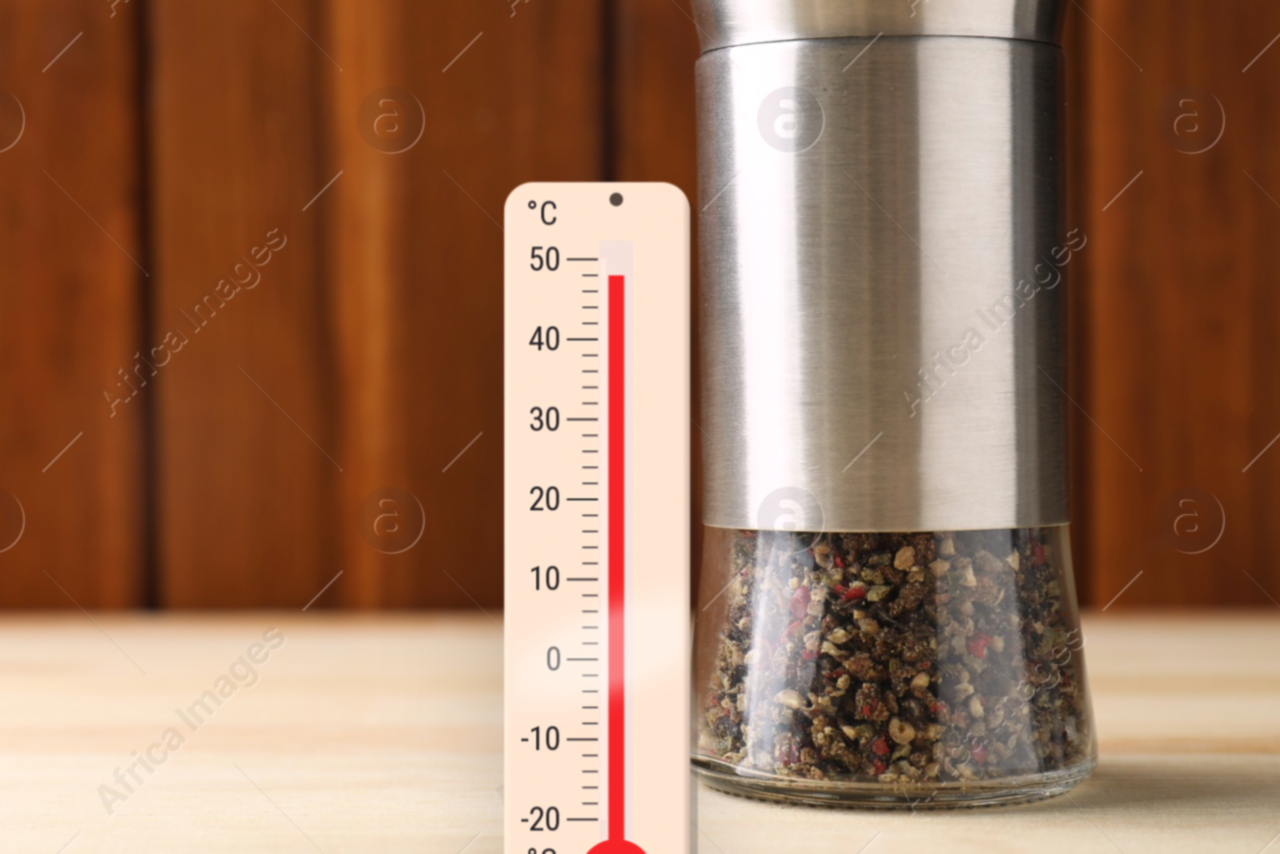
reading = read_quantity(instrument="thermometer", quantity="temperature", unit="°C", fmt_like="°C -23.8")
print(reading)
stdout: °C 48
